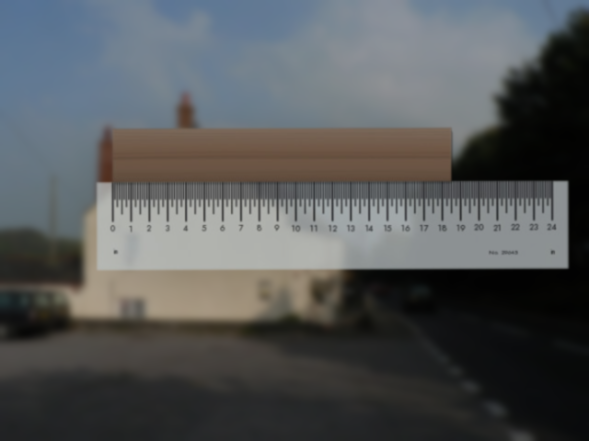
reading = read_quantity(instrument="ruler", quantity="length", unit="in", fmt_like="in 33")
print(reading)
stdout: in 18.5
